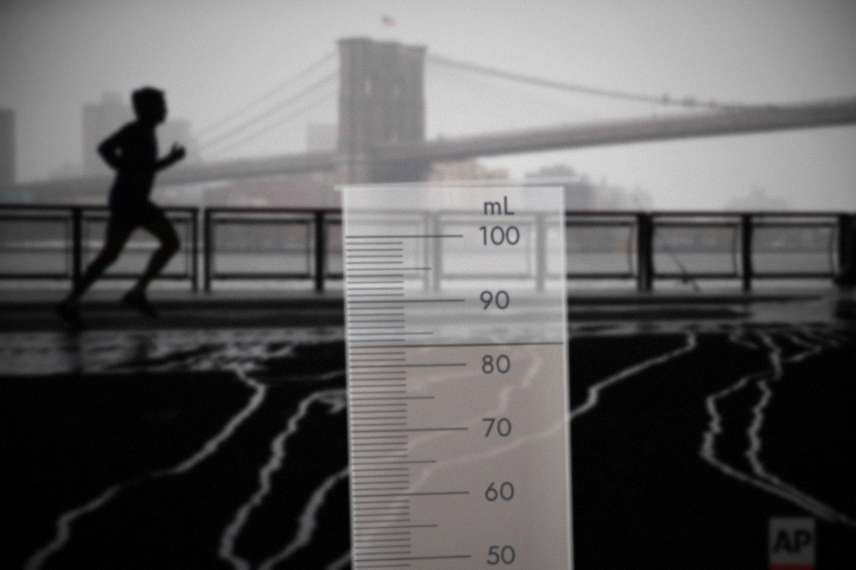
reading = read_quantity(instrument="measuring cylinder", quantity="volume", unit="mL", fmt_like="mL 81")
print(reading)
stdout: mL 83
